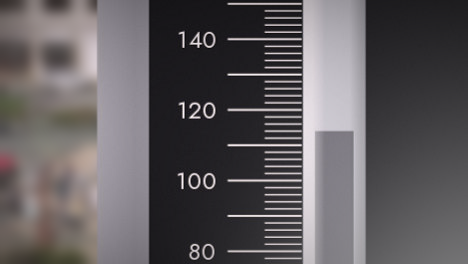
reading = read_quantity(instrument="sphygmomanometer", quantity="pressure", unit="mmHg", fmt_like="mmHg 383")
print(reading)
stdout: mmHg 114
